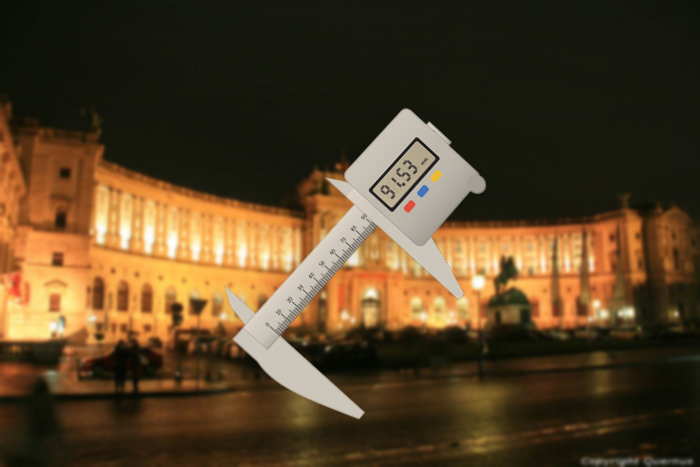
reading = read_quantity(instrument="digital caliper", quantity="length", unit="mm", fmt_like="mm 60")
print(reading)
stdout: mm 91.53
